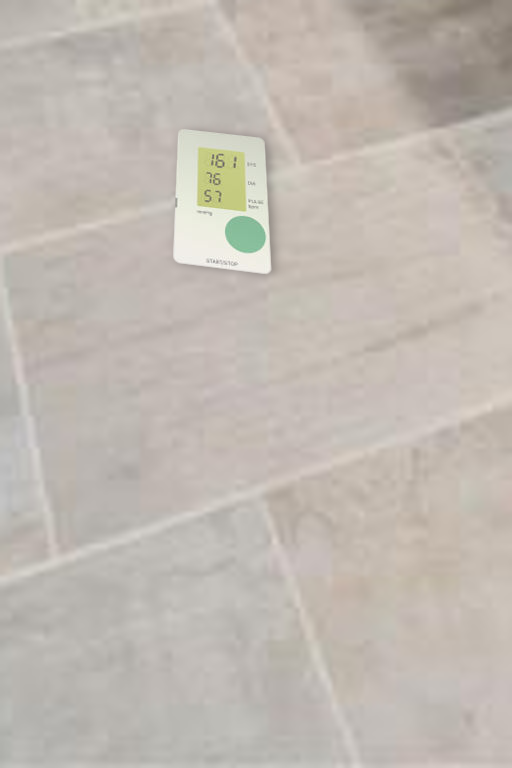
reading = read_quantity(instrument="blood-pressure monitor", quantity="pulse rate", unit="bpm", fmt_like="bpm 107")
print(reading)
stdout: bpm 57
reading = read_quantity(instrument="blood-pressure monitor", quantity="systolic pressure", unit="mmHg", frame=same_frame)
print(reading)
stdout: mmHg 161
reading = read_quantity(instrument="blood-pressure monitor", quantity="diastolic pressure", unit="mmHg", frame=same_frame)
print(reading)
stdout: mmHg 76
